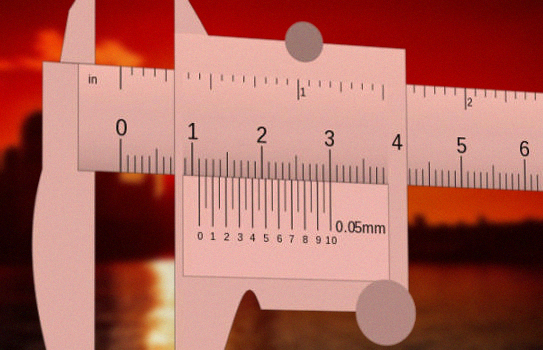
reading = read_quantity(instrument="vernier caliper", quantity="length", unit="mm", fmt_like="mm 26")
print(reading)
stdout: mm 11.0
